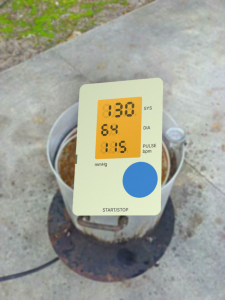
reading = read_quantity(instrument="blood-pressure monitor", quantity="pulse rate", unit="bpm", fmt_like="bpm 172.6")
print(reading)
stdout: bpm 115
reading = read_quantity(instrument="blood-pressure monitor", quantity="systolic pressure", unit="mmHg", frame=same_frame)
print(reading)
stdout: mmHg 130
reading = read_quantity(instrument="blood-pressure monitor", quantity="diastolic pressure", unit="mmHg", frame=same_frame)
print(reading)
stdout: mmHg 64
